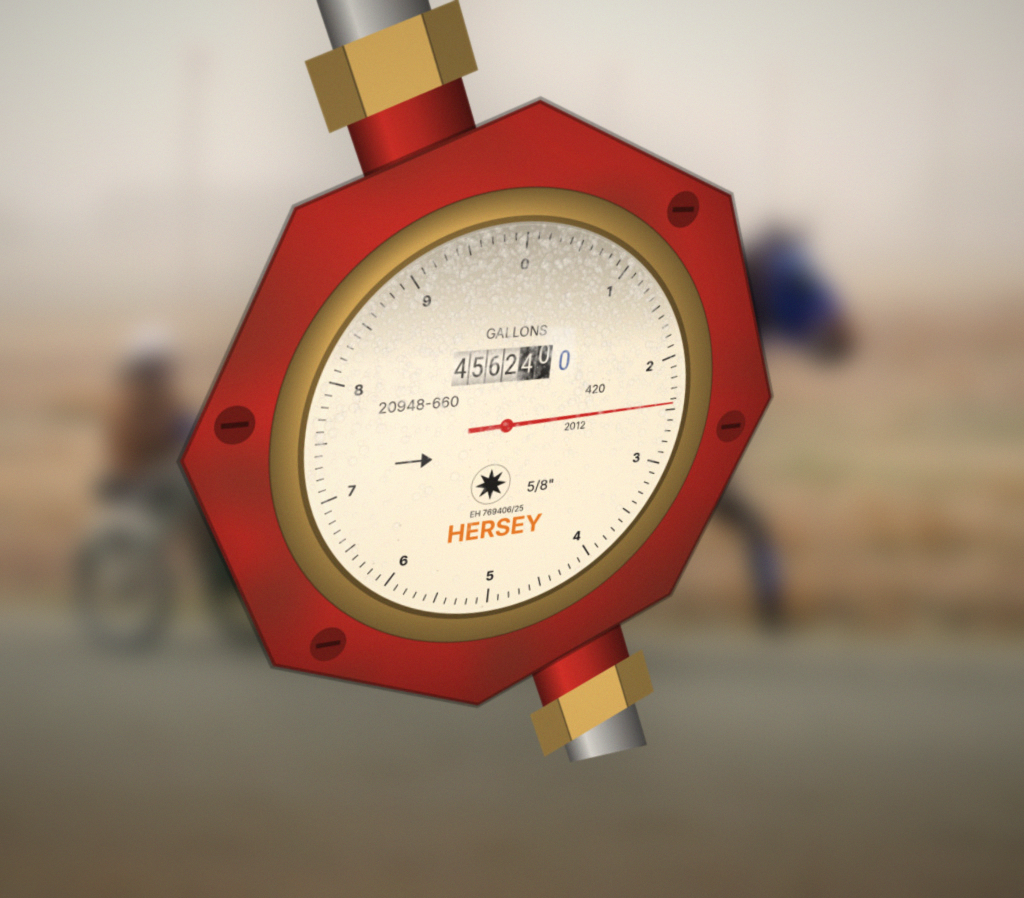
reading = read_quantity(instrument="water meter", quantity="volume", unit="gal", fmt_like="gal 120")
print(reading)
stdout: gal 4562402.4
